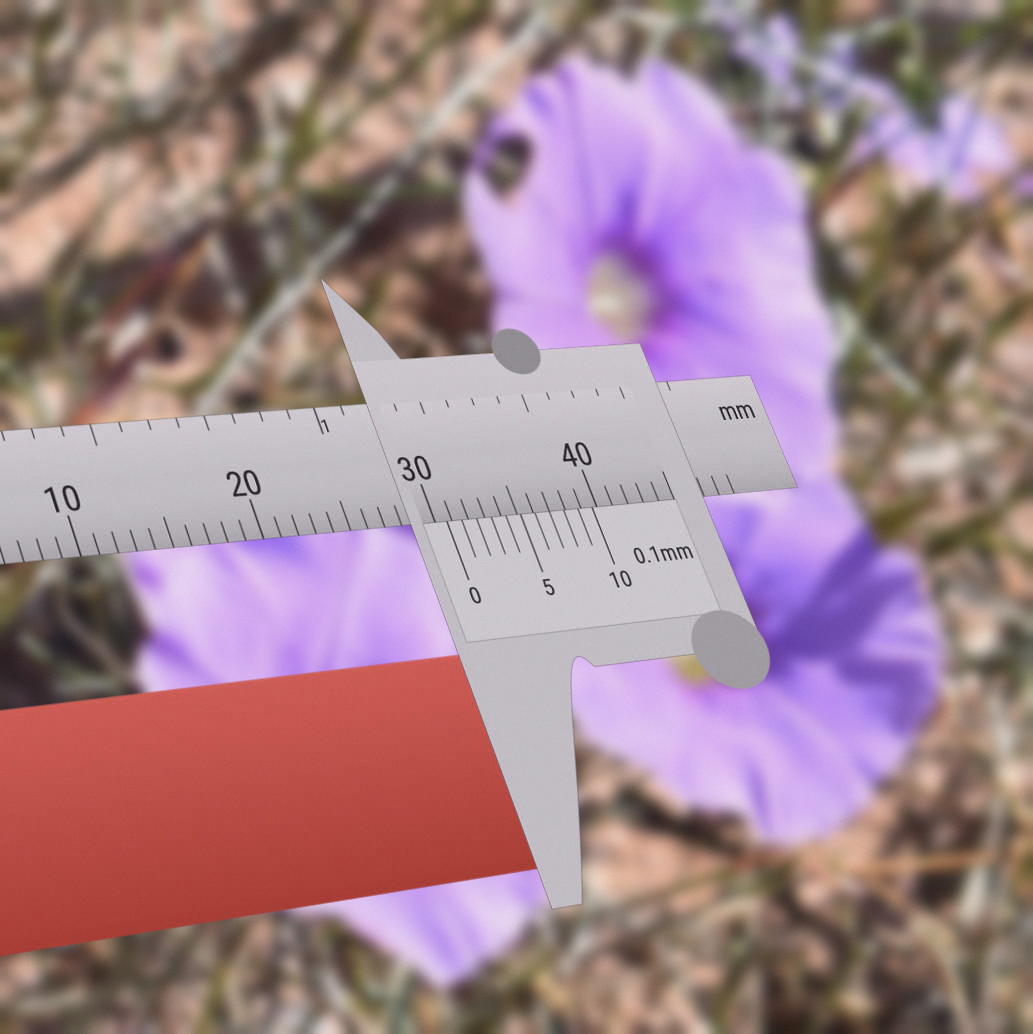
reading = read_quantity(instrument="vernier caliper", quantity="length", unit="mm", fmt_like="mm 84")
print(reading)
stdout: mm 30.7
